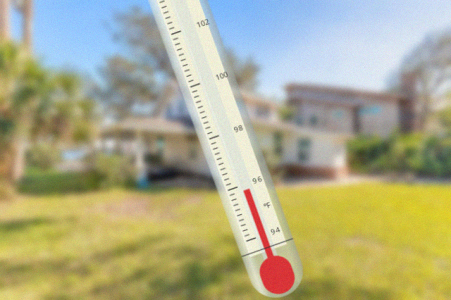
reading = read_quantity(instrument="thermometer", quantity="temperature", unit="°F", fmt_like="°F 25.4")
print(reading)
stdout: °F 95.8
